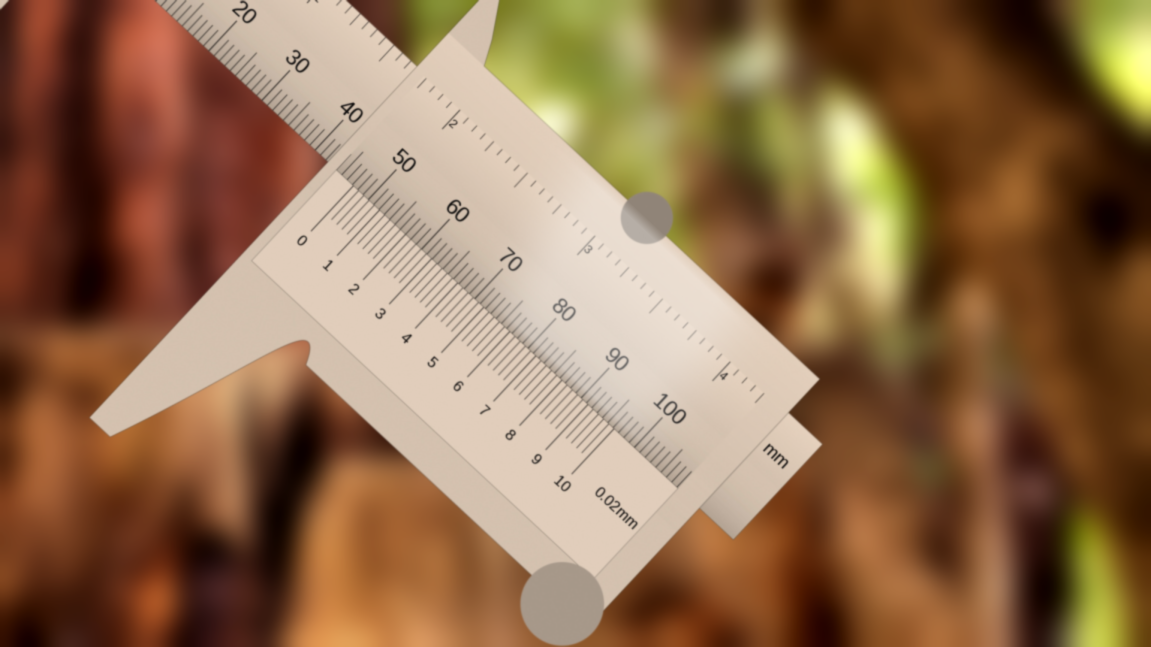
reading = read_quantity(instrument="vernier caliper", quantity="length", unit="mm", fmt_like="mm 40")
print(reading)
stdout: mm 47.2
